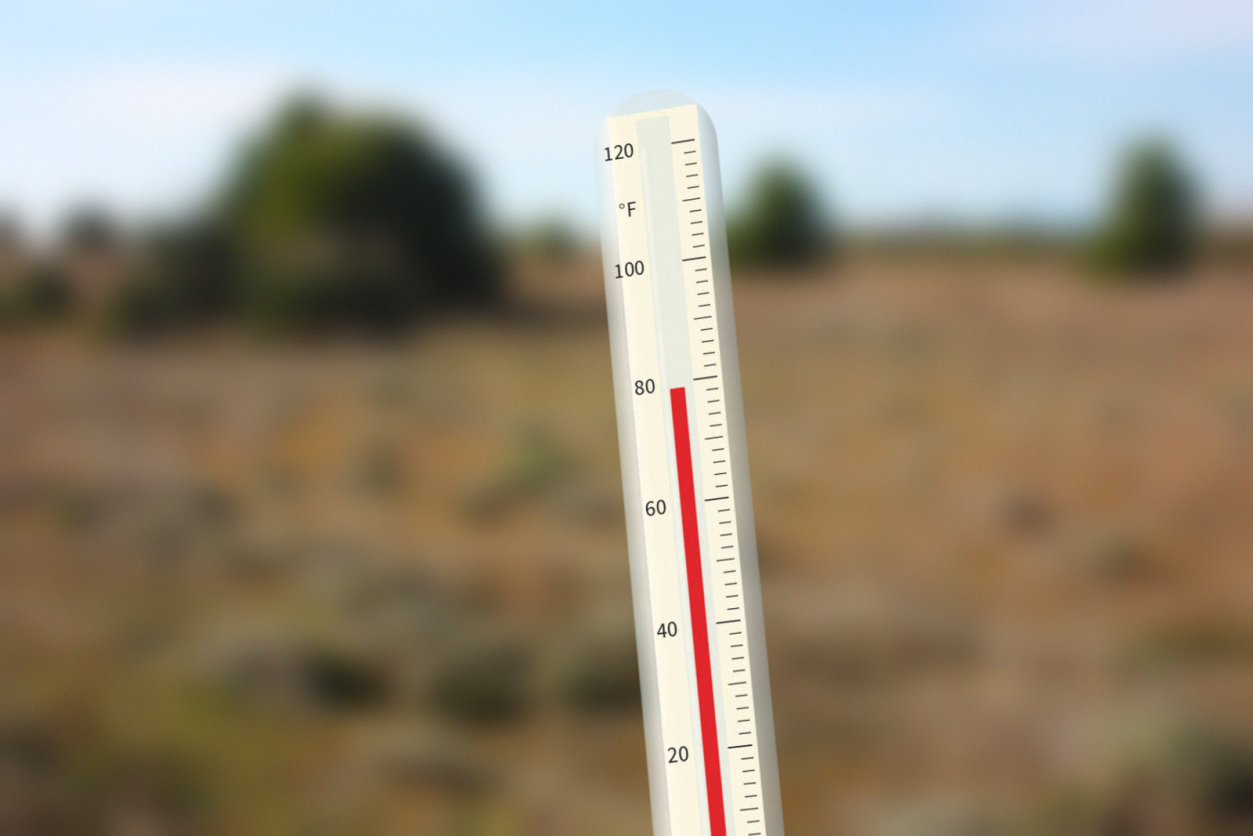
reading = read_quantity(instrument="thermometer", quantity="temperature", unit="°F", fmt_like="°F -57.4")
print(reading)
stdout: °F 79
